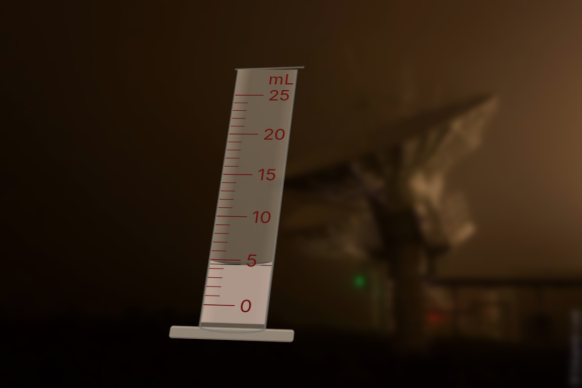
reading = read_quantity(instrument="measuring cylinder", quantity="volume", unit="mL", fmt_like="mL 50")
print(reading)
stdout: mL 4.5
